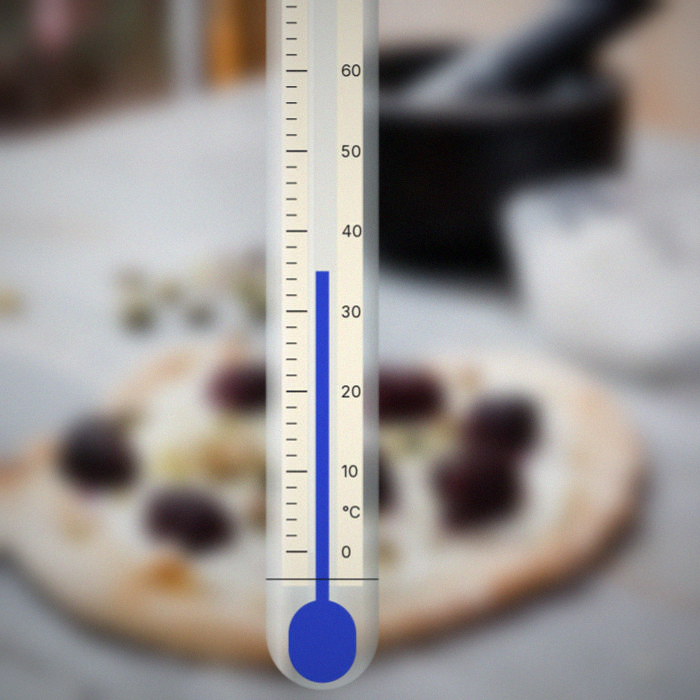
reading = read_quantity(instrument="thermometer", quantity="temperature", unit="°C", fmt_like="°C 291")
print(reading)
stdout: °C 35
